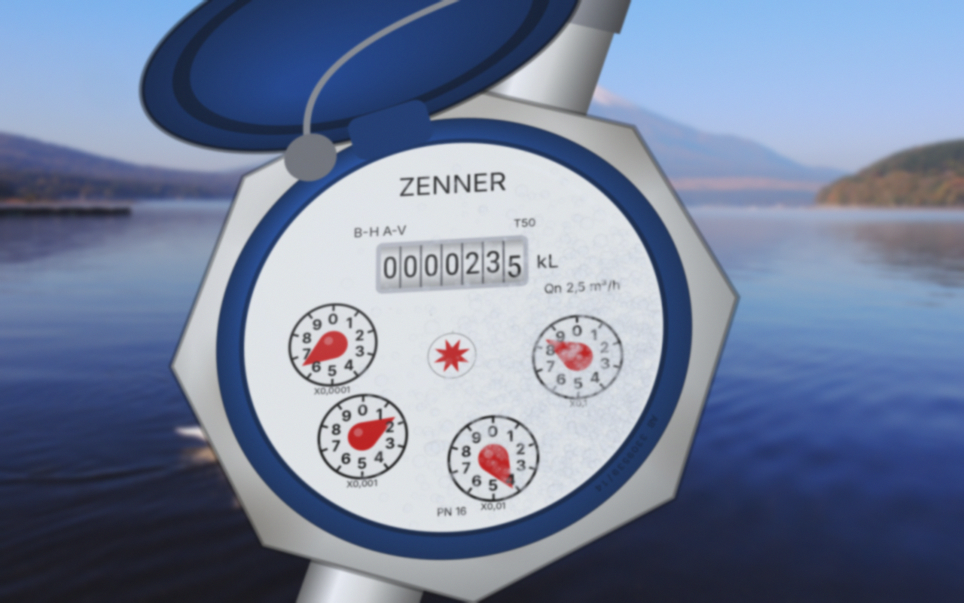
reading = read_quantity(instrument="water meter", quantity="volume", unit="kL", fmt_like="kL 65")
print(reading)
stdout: kL 234.8416
